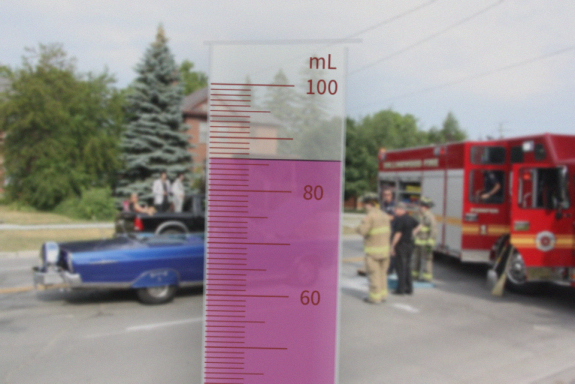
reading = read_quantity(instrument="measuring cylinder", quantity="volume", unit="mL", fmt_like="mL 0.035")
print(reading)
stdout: mL 86
